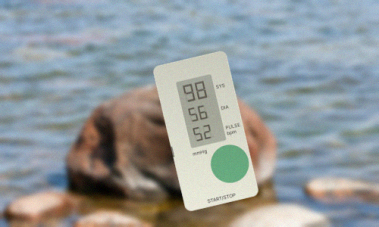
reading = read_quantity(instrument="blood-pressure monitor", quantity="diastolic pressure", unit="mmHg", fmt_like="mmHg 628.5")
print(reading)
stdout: mmHg 56
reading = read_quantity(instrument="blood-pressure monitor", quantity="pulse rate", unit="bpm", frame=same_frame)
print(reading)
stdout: bpm 52
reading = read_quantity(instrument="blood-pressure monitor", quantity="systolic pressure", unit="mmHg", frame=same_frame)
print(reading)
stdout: mmHg 98
